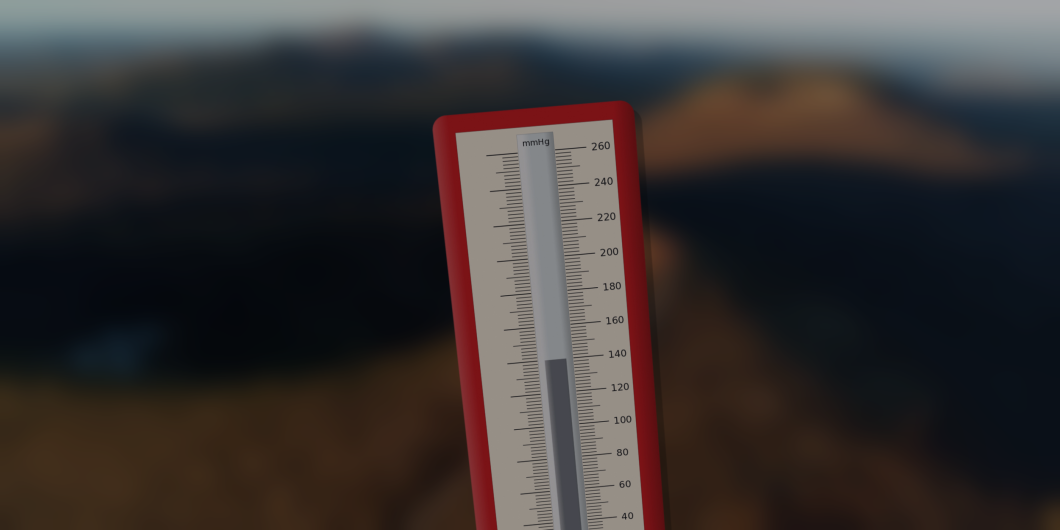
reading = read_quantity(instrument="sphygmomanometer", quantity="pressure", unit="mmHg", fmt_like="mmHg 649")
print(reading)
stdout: mmHg 140
